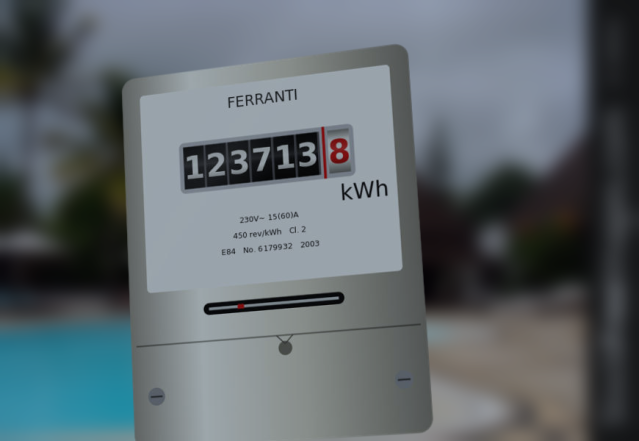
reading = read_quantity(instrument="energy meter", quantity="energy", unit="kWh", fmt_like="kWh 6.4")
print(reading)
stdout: kWh 123713.8
